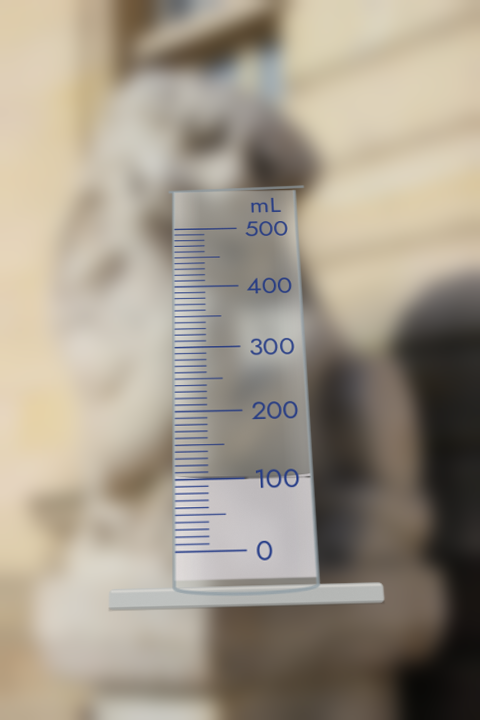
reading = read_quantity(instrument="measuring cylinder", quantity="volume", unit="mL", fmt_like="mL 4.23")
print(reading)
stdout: mL 100
